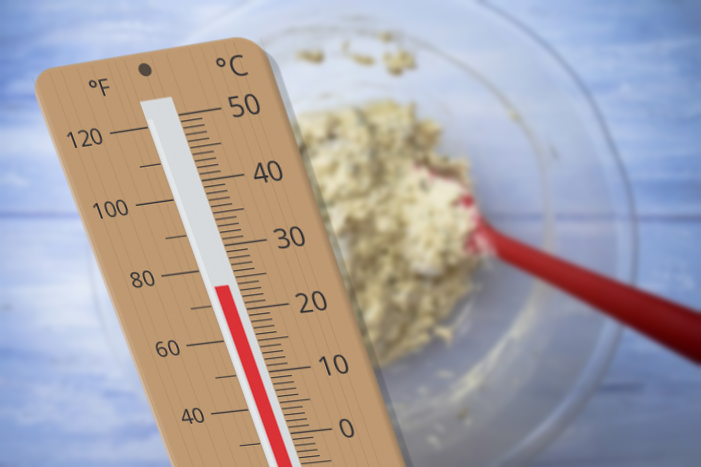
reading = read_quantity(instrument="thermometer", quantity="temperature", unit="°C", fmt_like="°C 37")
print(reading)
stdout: °C 24
